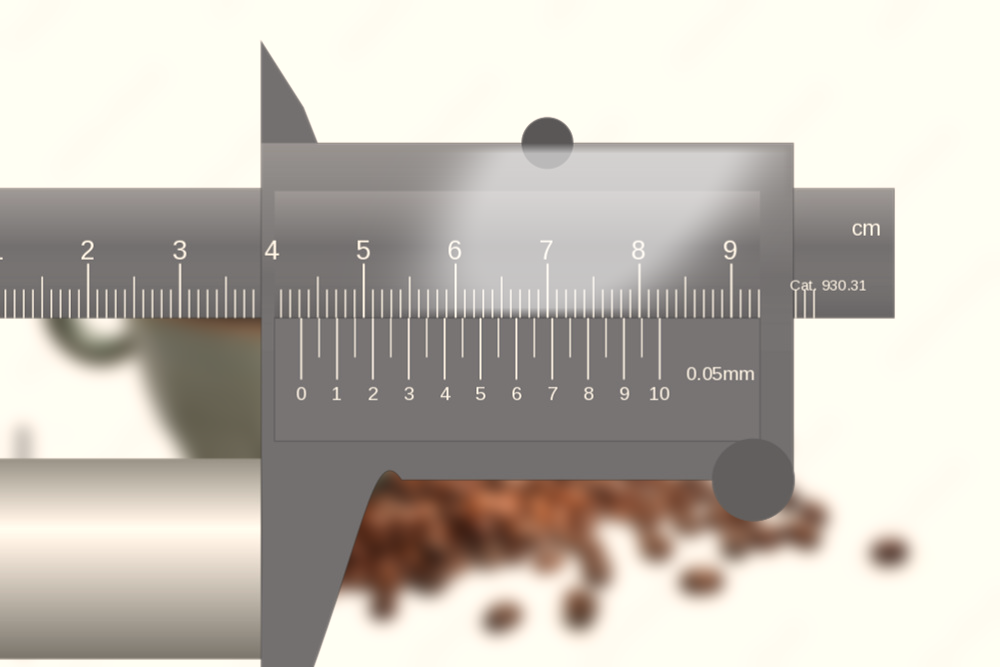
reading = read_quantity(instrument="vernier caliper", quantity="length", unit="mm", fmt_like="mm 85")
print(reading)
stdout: mm 43.2
